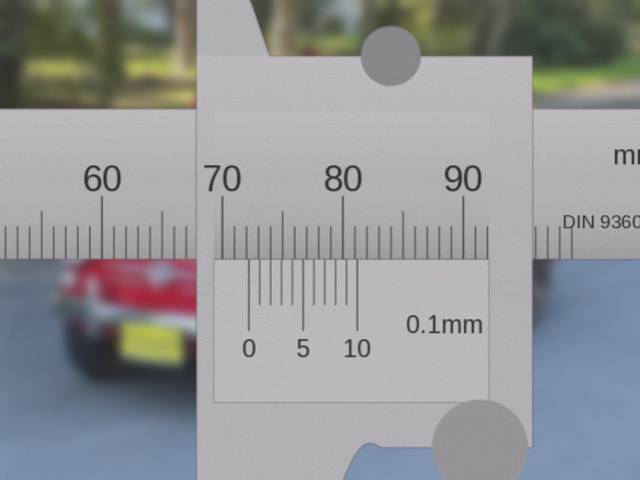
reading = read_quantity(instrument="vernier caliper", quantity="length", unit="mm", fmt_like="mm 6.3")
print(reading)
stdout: mm 72.2
